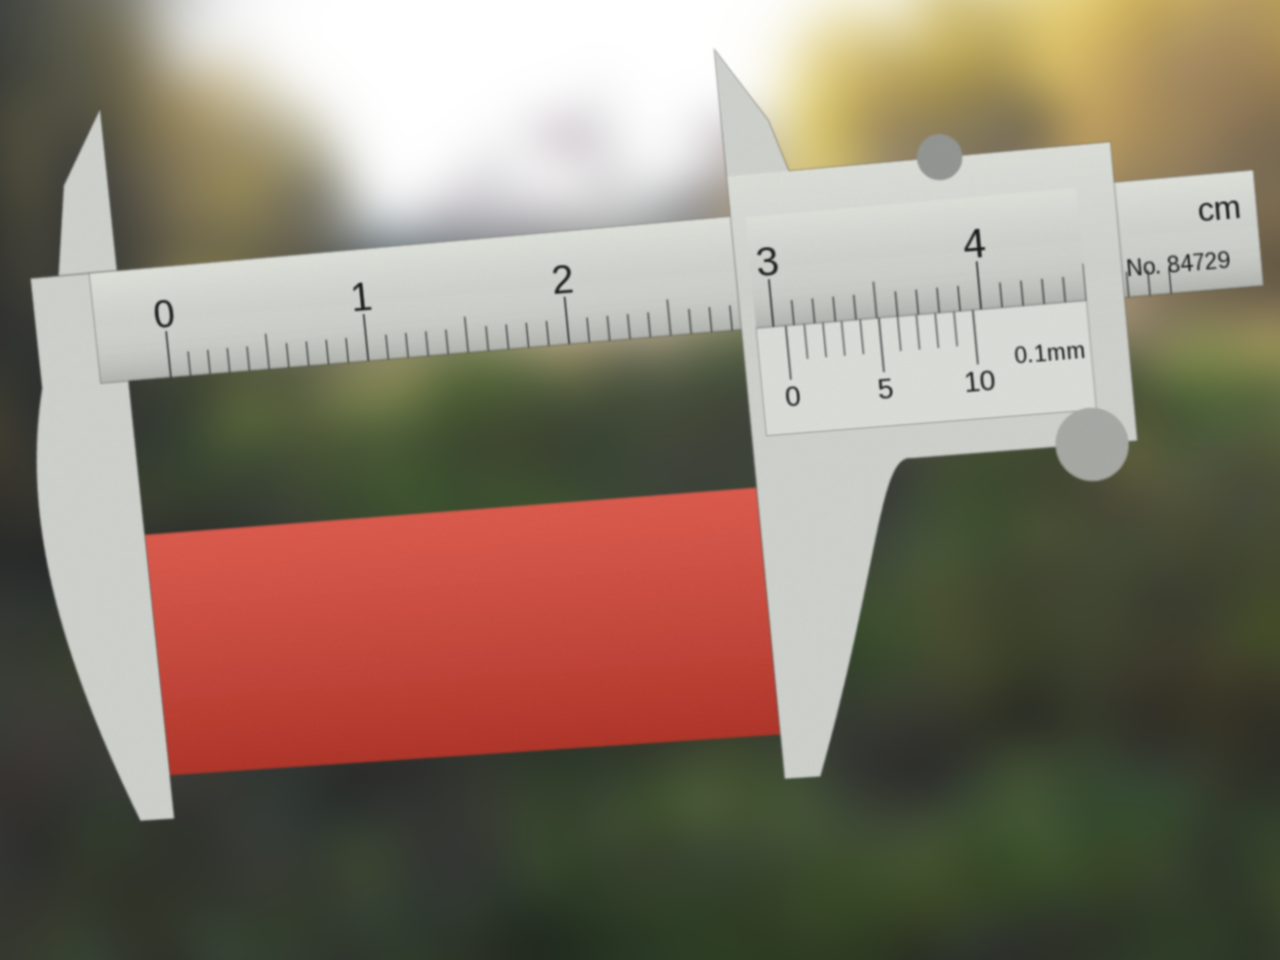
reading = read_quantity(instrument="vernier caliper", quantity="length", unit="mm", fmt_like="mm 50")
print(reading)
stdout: mm 30.6
